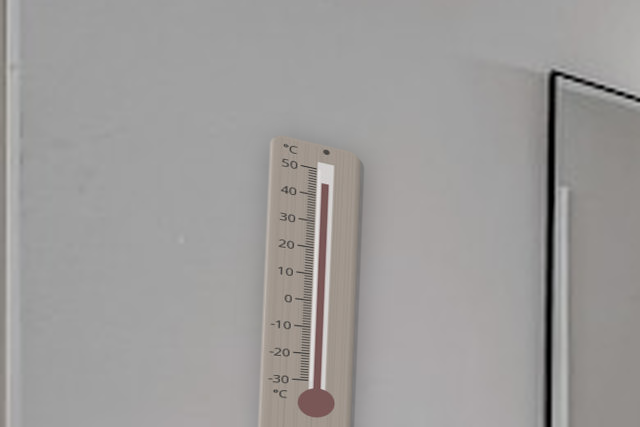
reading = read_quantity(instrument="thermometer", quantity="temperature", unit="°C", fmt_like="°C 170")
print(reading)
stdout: °C 45
